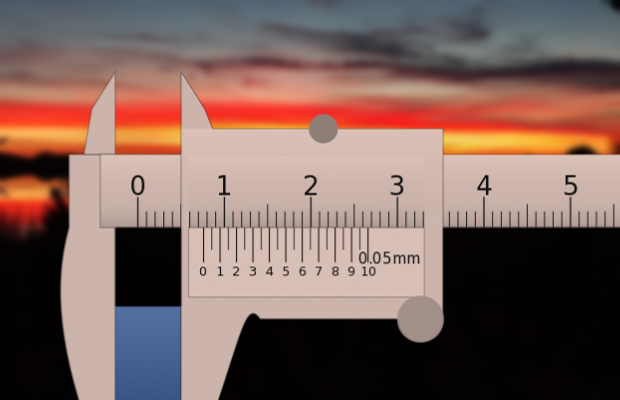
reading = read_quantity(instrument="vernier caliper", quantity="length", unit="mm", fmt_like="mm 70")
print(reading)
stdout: mm 7.6
